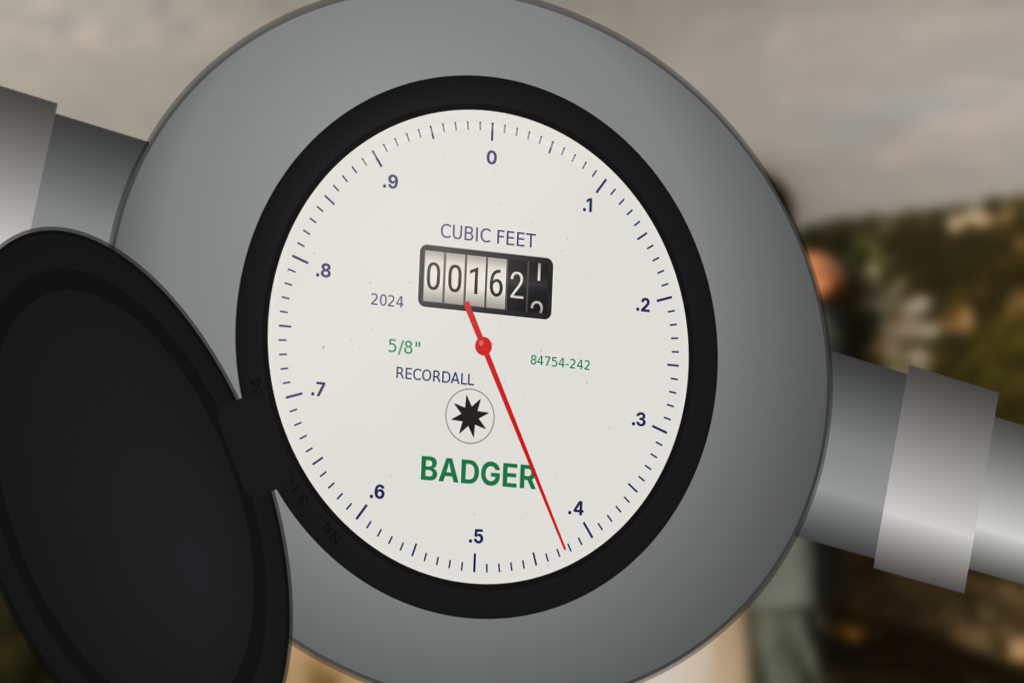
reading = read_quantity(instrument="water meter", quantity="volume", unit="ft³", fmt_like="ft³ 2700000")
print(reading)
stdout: ft³ 1621.42
